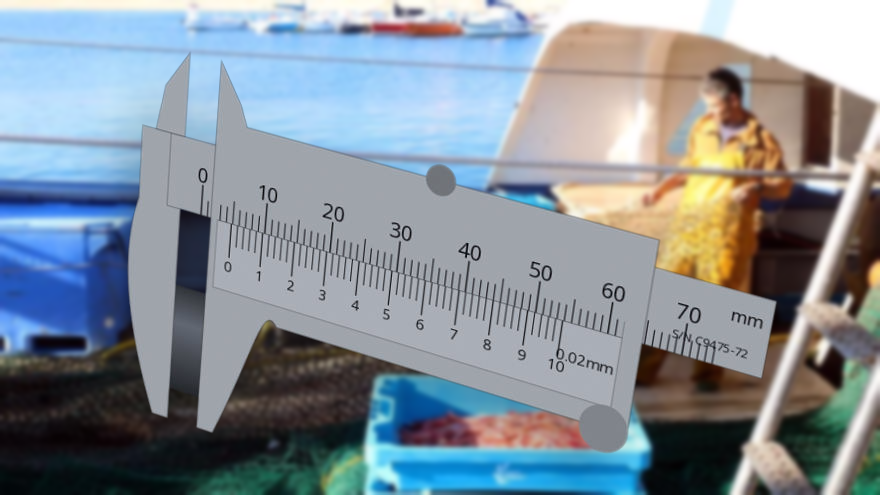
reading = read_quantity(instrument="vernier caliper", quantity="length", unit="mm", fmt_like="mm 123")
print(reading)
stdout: mm 4.8
